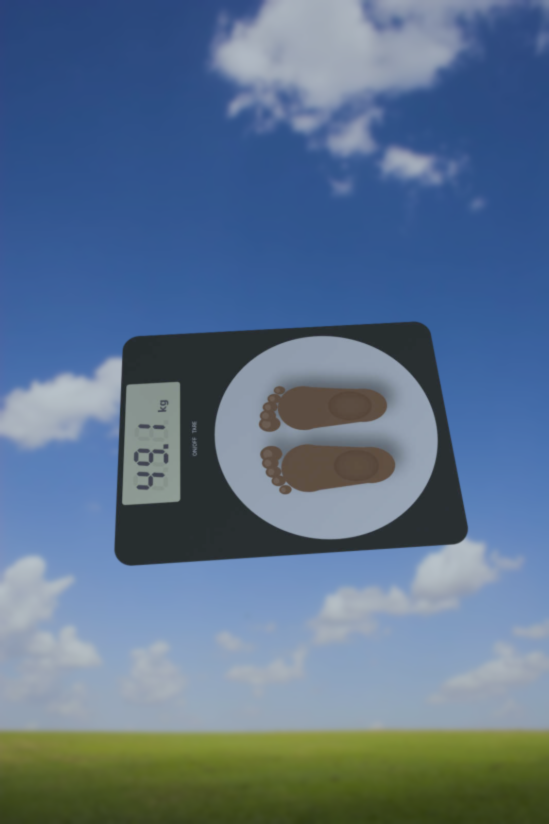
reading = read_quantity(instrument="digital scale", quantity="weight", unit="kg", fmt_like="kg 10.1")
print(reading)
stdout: kg 49.1
